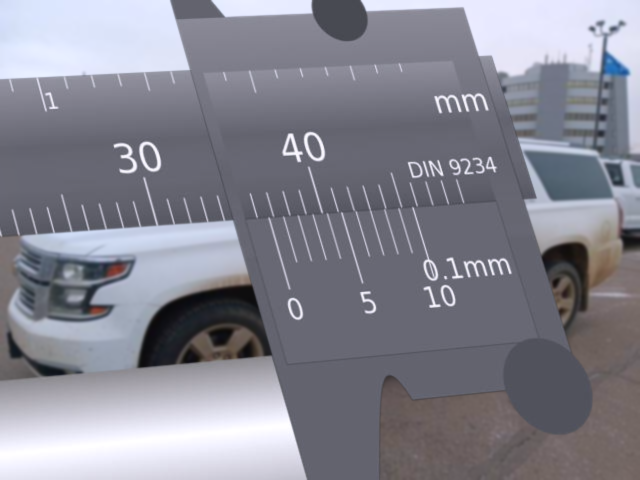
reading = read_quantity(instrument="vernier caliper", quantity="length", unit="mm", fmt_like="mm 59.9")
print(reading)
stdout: mm 36.7
